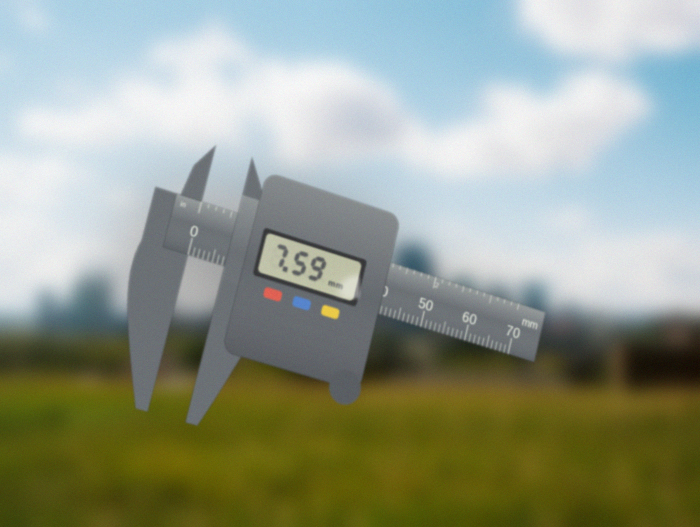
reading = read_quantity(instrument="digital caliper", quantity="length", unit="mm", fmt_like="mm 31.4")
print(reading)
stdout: mm 7.59
